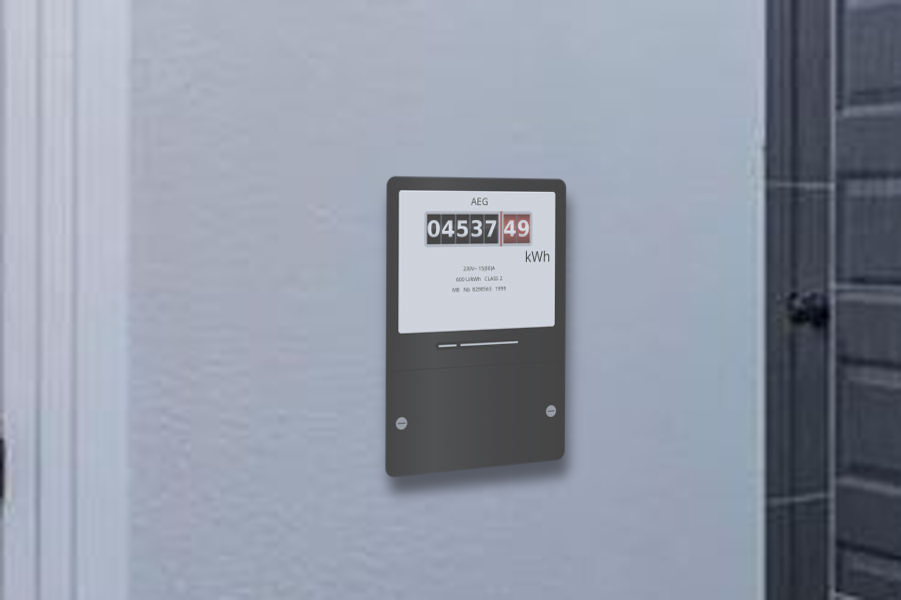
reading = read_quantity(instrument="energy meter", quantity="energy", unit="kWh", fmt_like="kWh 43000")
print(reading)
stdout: kWh 4537.49
